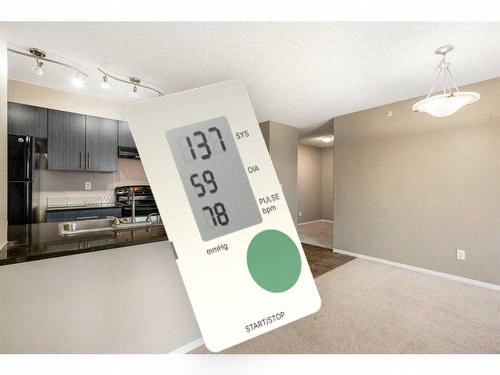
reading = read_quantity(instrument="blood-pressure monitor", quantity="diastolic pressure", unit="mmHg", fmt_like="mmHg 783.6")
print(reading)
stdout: mmHg 59
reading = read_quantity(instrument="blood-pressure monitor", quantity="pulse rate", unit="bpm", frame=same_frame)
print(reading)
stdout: bpm 78
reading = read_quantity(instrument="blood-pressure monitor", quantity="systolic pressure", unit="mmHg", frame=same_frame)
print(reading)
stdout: mmHg 137
